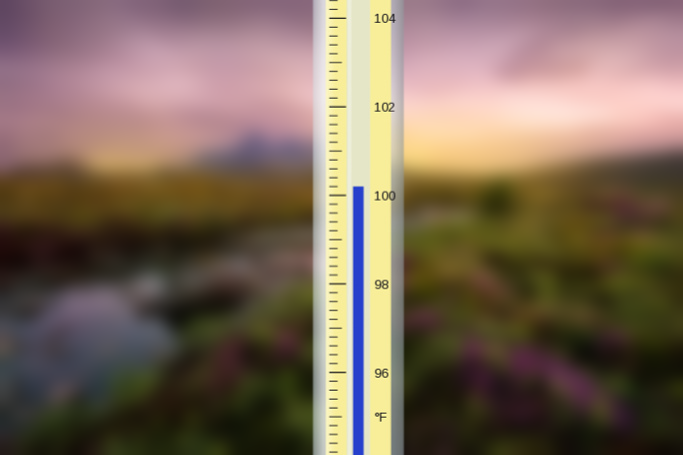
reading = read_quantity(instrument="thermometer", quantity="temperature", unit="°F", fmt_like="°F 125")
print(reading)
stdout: °F 100.2
